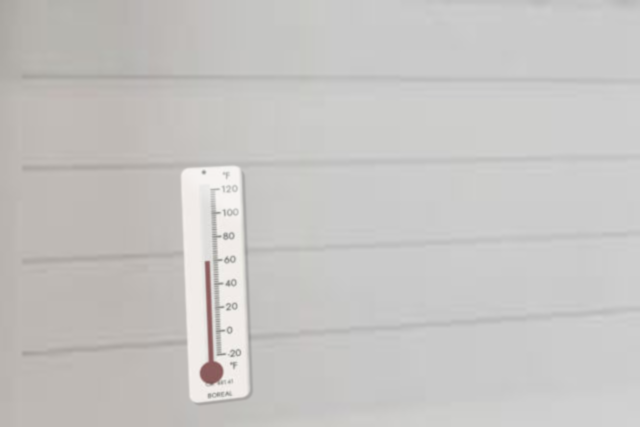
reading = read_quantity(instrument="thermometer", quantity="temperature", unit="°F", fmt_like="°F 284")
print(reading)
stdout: °F 60
